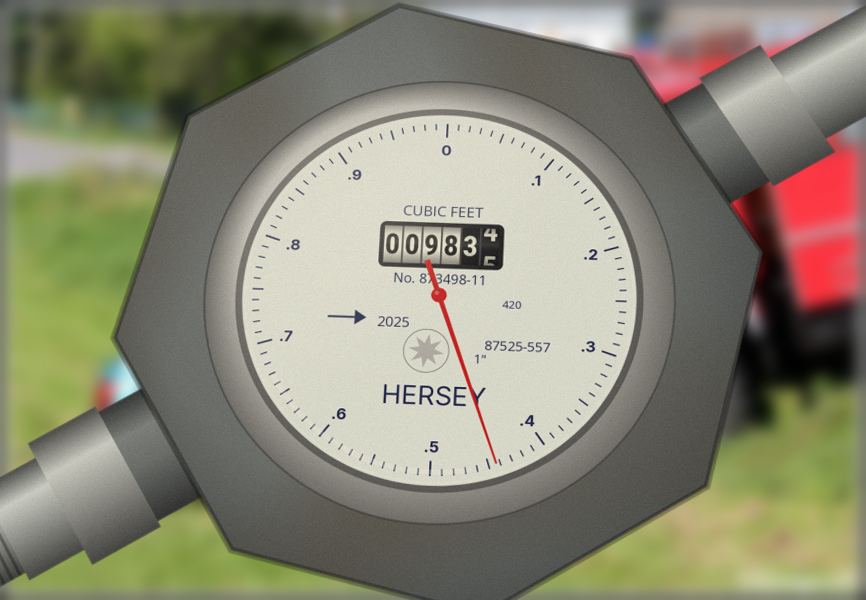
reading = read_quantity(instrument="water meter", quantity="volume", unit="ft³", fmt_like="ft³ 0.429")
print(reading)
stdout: ft³ 9834.44
